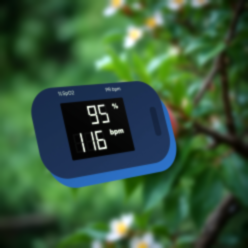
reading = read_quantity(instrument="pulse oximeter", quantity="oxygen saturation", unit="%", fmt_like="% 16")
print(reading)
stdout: % 95
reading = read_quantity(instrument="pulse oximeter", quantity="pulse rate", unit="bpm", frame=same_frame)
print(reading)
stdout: bpm 116
